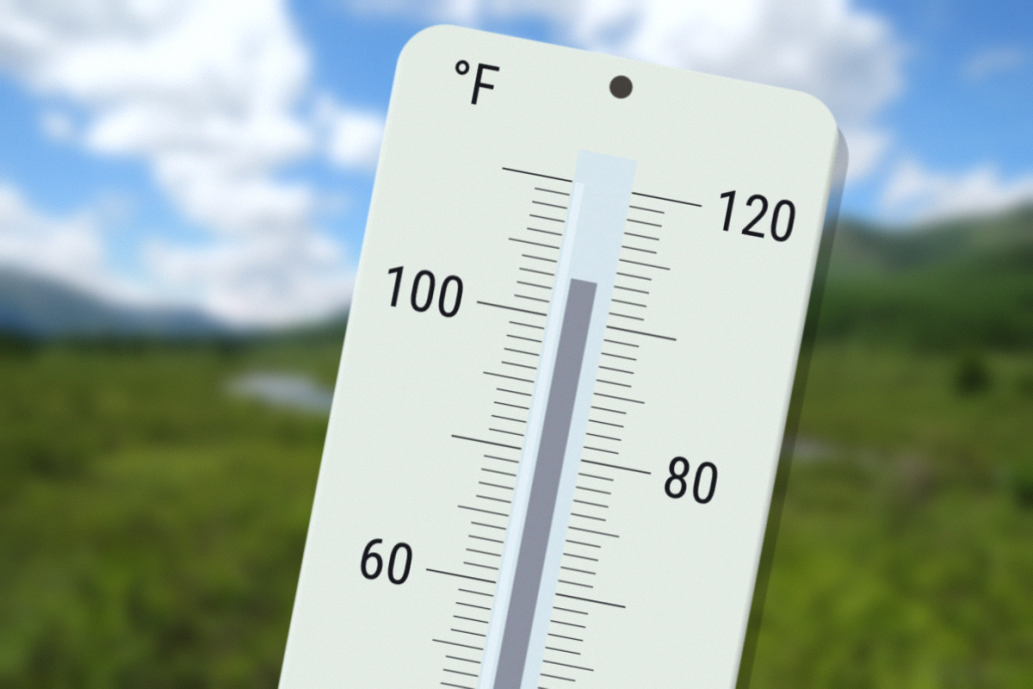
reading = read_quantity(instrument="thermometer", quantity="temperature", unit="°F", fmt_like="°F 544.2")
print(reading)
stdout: °F 106
